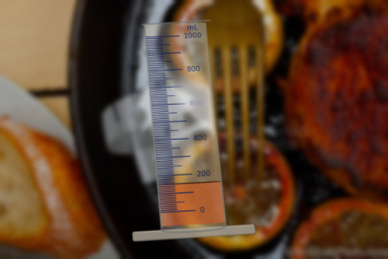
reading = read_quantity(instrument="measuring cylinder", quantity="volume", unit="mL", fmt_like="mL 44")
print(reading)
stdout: mL 150
